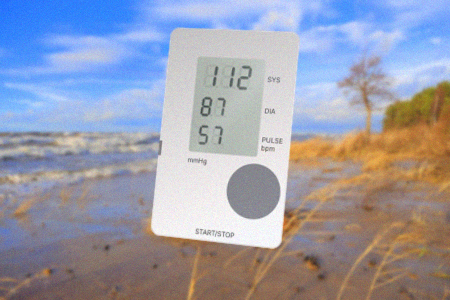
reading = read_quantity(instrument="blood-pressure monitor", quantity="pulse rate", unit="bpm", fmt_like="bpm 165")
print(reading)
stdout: bpm 57
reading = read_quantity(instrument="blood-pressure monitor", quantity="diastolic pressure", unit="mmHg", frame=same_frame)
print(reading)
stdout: mmHg 87
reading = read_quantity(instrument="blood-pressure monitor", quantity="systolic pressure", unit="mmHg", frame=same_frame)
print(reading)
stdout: mmHg 112
